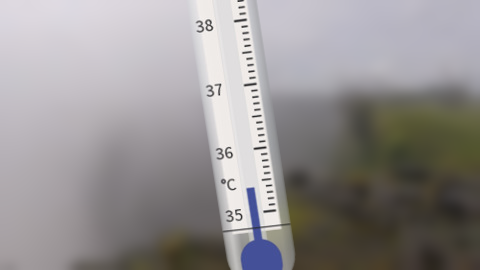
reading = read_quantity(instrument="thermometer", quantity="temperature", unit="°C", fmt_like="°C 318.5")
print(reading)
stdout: °C 35.4
